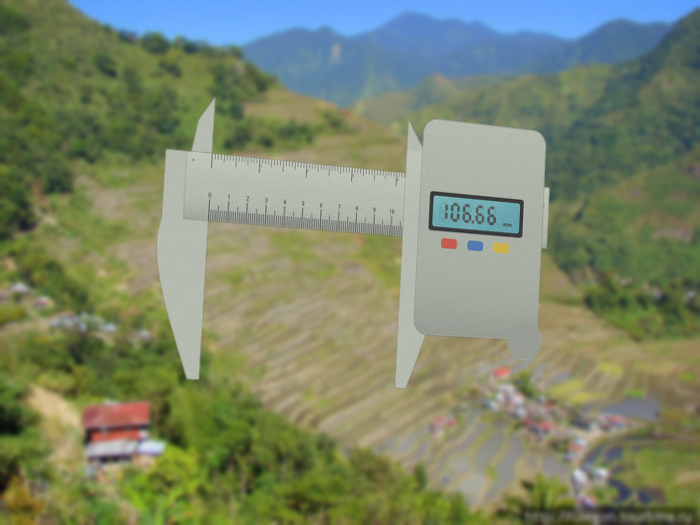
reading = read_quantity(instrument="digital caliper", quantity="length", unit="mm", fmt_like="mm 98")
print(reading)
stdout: mm 106.66
